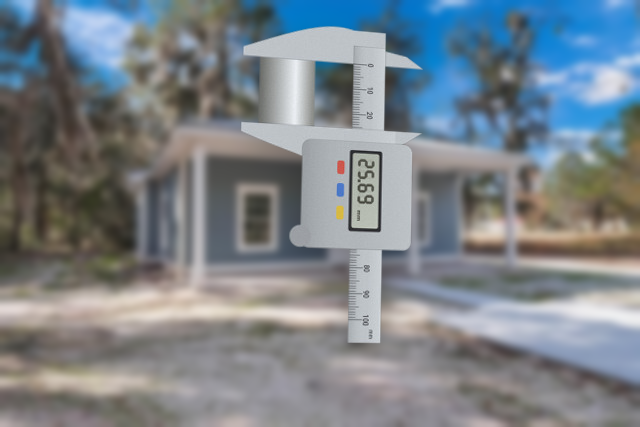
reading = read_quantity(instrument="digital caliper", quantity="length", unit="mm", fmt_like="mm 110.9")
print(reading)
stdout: mm 25.69
